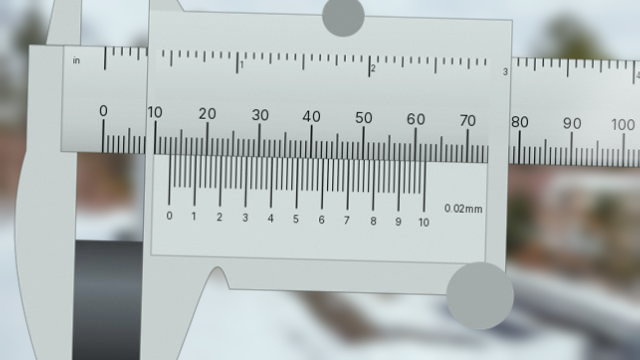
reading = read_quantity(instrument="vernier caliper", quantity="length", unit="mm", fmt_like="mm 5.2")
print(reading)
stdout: mm 13.0
